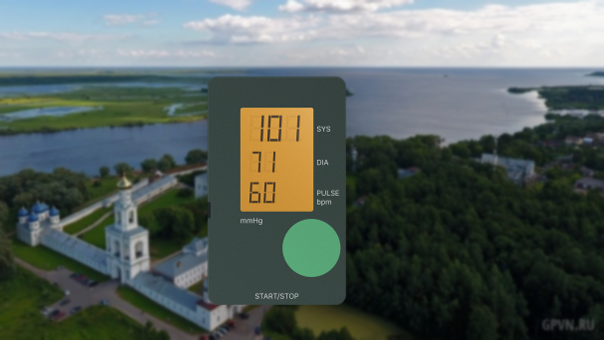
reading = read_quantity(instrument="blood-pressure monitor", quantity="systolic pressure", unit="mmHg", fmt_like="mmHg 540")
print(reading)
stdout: mmHg 101
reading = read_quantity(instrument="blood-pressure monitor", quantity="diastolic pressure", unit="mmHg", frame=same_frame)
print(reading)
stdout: mmHg 71
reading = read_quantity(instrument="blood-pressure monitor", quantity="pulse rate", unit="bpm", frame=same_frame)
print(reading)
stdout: bpm 60
